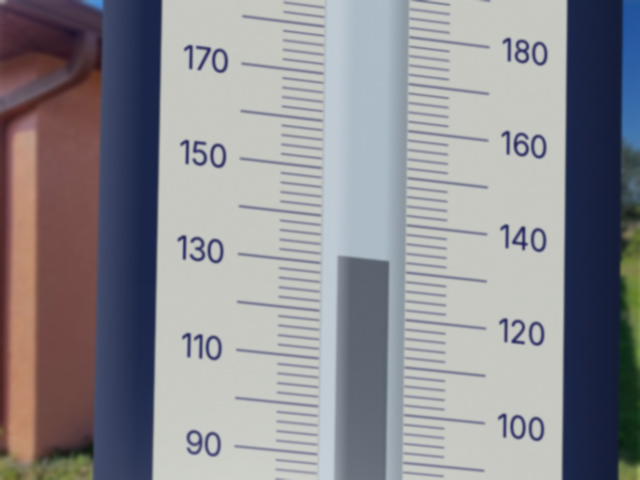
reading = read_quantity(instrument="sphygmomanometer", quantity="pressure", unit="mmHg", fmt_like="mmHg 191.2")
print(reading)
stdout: mmHg 132
